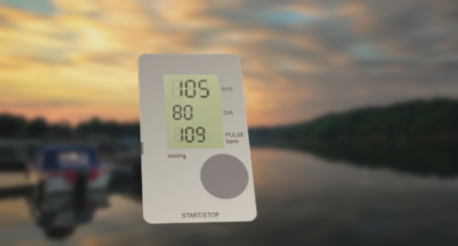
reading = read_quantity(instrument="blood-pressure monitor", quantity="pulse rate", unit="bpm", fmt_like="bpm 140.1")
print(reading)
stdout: bpm 109
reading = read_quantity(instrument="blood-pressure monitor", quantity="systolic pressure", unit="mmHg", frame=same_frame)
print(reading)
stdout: mmHg 105
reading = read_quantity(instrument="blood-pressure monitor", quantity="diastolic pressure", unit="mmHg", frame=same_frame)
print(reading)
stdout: mmHg 80
